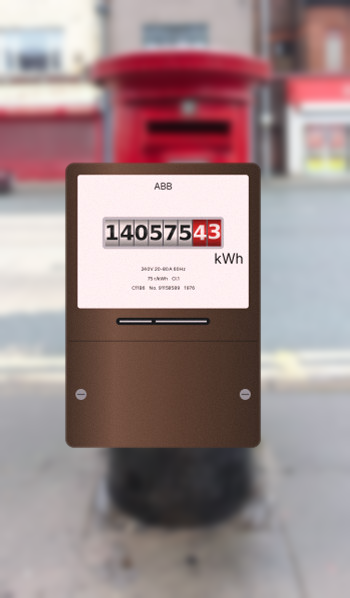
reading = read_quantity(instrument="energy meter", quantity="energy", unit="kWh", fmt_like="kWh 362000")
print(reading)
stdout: kWh 140575.43
